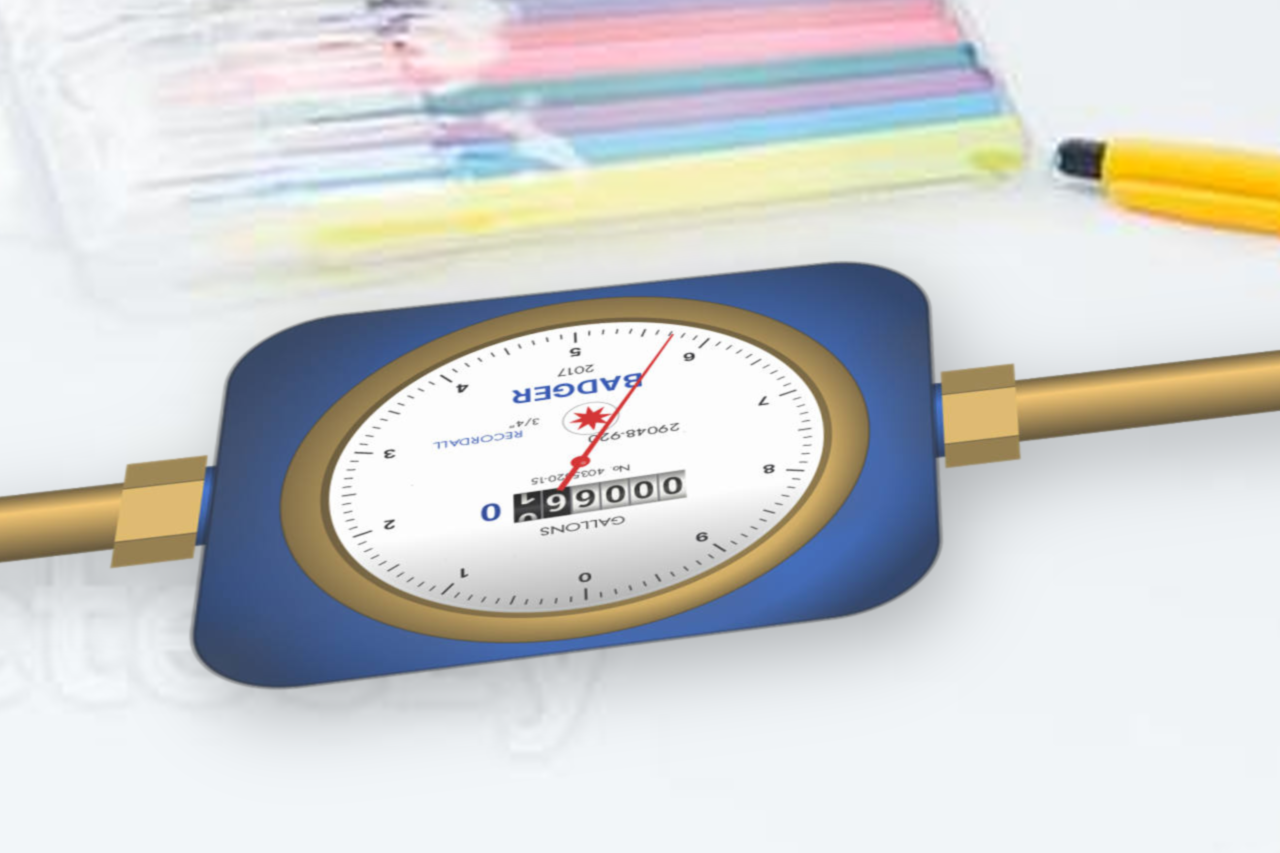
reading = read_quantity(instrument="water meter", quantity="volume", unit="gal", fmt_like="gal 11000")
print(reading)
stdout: gal 6605.7
